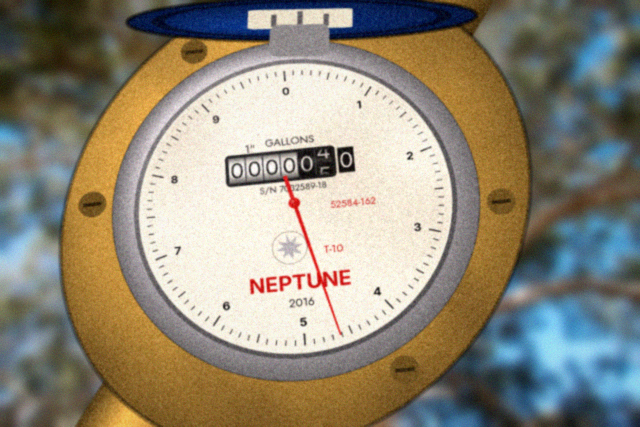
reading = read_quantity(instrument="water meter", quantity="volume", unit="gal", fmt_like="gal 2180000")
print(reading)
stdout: gal 44.6
